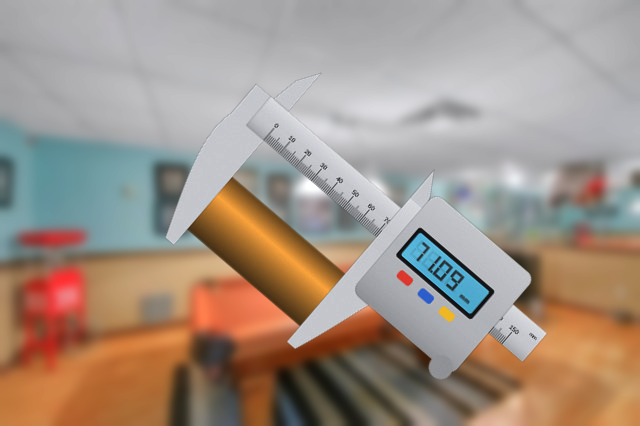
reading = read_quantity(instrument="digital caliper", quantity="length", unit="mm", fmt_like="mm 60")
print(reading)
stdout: mm 71.09
